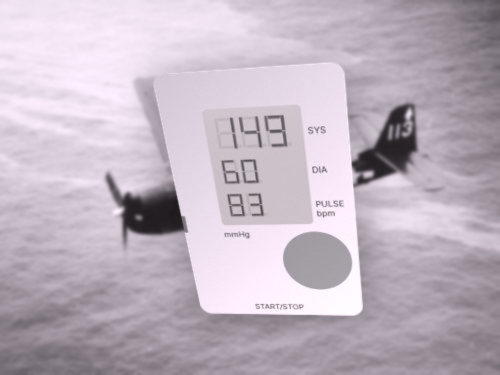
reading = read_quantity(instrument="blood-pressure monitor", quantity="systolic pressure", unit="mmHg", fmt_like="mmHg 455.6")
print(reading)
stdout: mmHg 149
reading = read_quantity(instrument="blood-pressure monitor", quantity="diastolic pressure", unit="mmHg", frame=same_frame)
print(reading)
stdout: mmHg 60
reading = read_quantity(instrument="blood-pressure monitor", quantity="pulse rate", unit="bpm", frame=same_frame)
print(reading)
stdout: bpm 83
